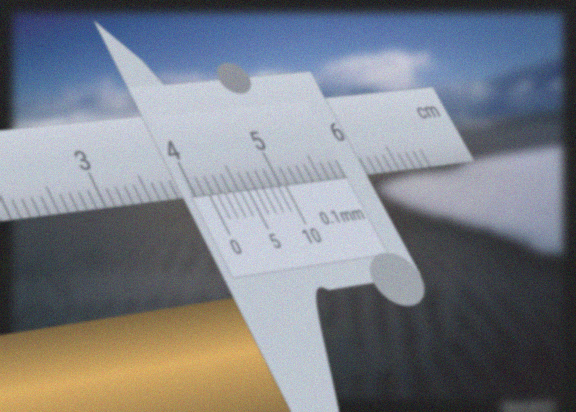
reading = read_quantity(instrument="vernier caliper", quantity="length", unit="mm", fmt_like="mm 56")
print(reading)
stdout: mm 41.6
